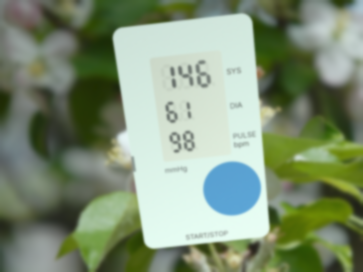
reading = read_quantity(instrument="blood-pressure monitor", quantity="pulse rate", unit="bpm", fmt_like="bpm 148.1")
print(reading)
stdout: bpm 98
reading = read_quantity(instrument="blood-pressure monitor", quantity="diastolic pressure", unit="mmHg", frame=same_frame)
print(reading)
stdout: mmHg 61
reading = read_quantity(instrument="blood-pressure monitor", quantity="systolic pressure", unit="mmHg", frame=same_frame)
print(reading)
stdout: mmHg 146
